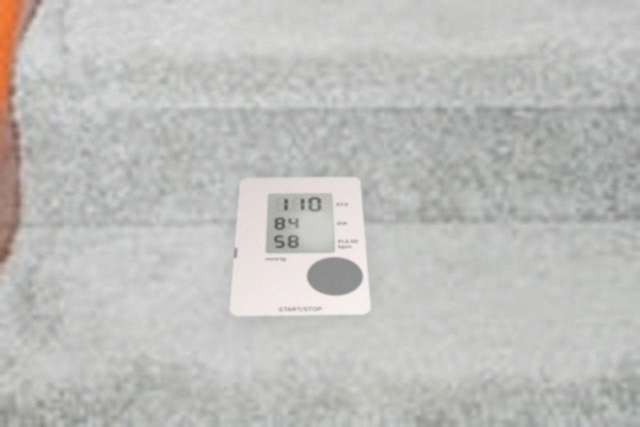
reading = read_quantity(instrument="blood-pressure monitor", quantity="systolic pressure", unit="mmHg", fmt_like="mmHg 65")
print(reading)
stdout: mmHg 110
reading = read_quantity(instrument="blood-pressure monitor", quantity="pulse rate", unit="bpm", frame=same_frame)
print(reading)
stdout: bpm 58
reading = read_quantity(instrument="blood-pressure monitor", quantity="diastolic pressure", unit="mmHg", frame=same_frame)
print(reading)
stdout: mmHg 84
